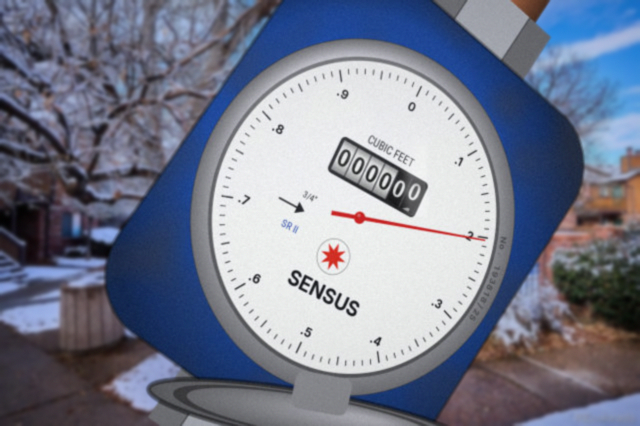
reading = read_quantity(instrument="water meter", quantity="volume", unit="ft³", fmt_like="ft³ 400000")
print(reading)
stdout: ft³ 0.20
